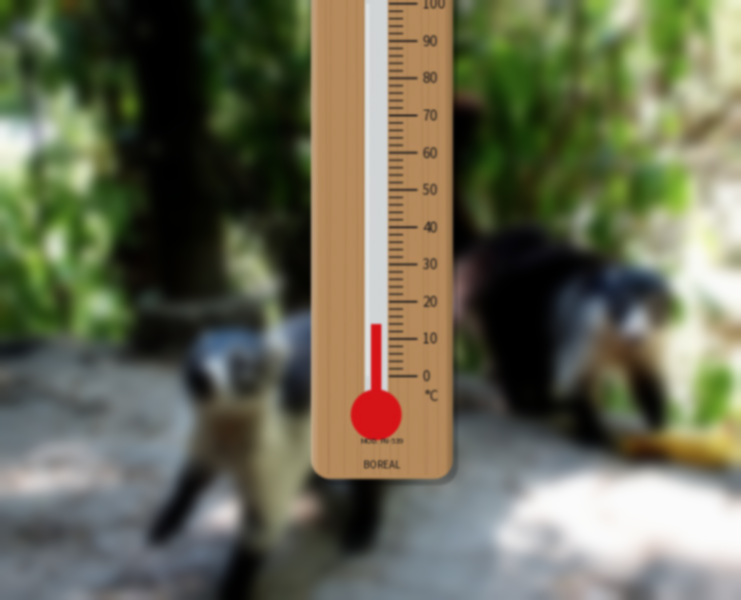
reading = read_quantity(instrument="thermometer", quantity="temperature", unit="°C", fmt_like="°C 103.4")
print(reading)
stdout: °C 14
